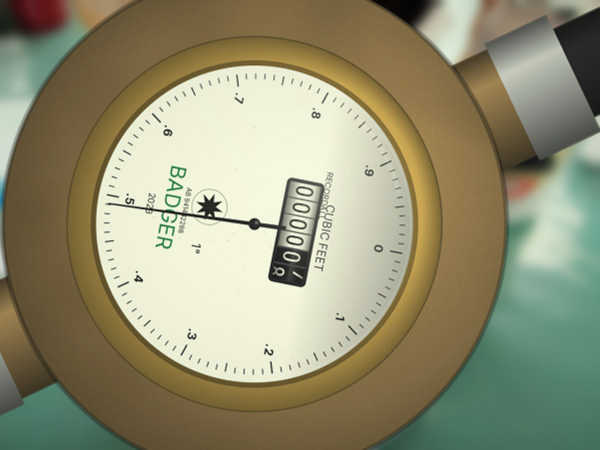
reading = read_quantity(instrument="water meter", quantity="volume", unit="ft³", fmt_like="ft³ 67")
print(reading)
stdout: ft³ 7.49
